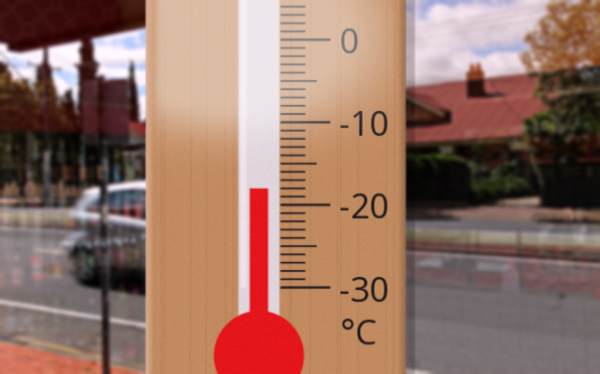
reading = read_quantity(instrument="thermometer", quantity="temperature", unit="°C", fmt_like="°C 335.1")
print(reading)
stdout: °C -18
